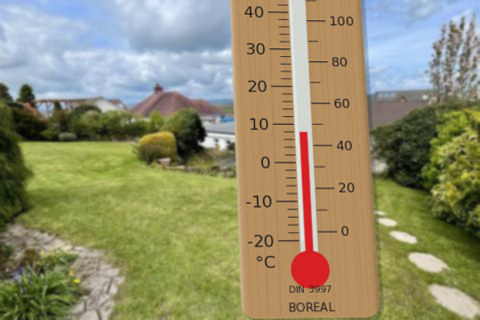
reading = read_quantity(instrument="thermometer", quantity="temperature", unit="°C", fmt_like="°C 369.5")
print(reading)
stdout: °C 8
